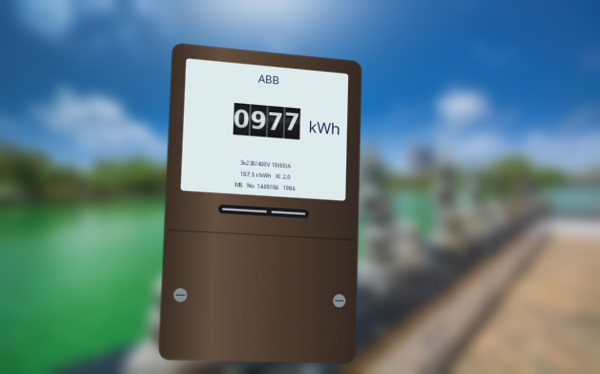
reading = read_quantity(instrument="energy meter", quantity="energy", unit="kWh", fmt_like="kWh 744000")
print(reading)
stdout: kWh 977
